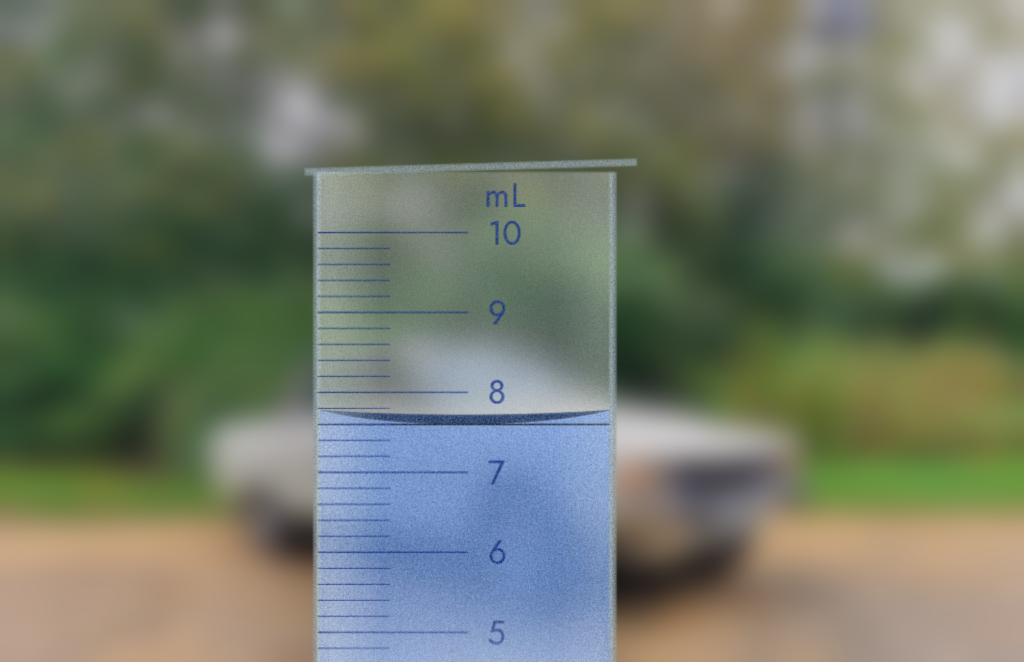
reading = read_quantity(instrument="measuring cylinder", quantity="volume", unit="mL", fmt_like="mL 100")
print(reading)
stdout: mL 7.6
